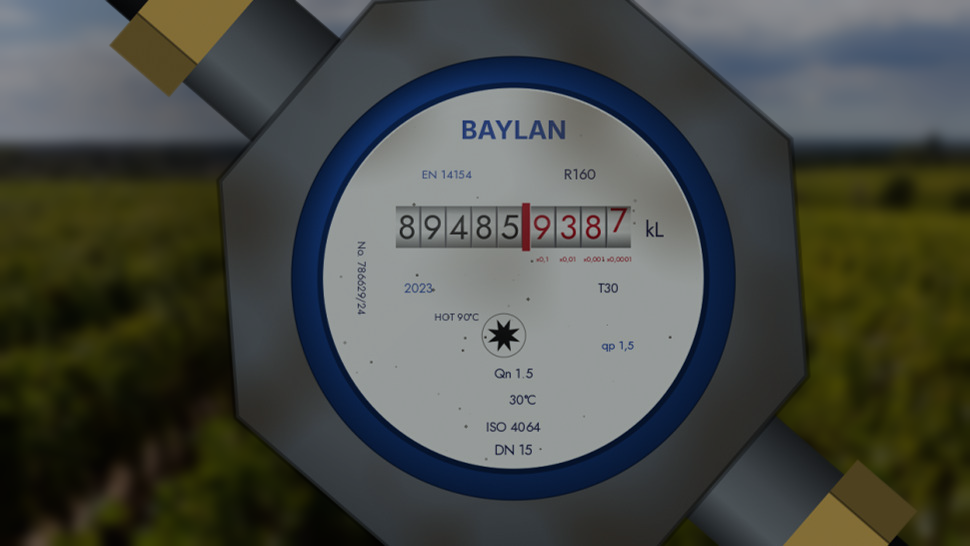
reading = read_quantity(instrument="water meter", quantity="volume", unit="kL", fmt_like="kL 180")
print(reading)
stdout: kL 89485.9387
